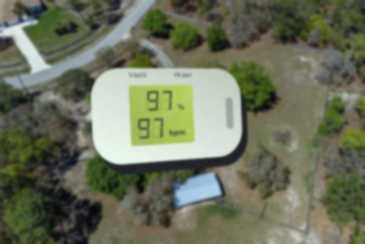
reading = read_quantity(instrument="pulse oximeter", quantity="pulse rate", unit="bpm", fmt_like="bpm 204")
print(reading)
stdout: bpm 97
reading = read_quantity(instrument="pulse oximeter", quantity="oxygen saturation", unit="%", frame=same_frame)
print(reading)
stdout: % 97
